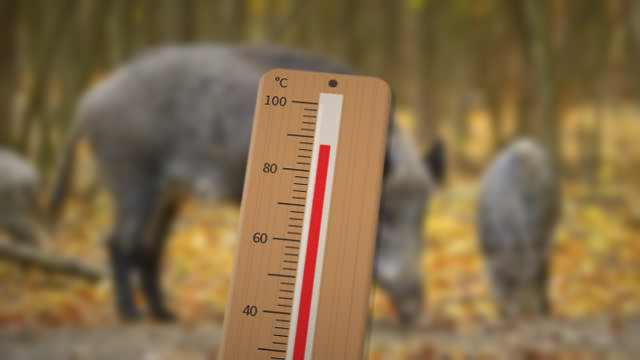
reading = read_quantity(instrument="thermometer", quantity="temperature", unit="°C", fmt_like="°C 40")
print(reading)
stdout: °C 88
